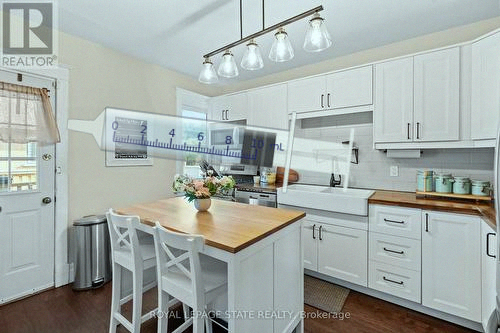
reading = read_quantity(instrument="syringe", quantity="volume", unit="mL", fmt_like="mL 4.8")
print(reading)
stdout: mL 9
